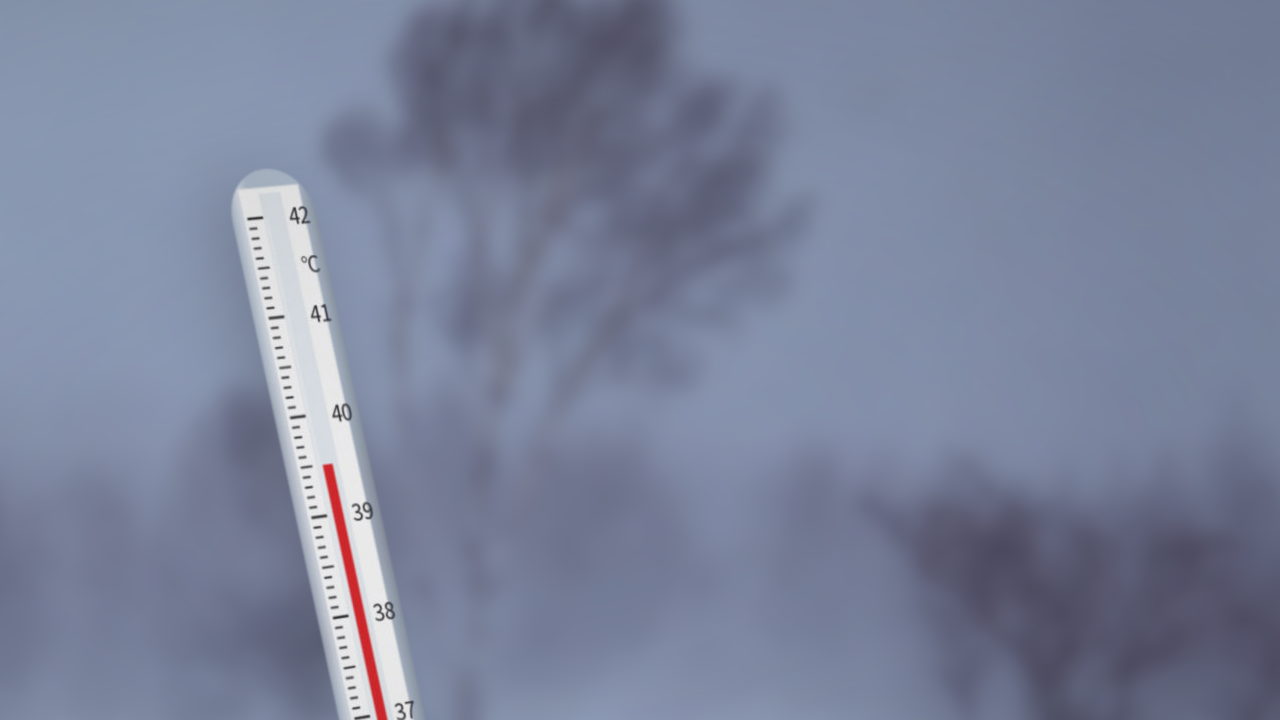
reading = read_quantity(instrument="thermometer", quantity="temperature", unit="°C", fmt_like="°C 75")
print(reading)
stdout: °C 39.5
